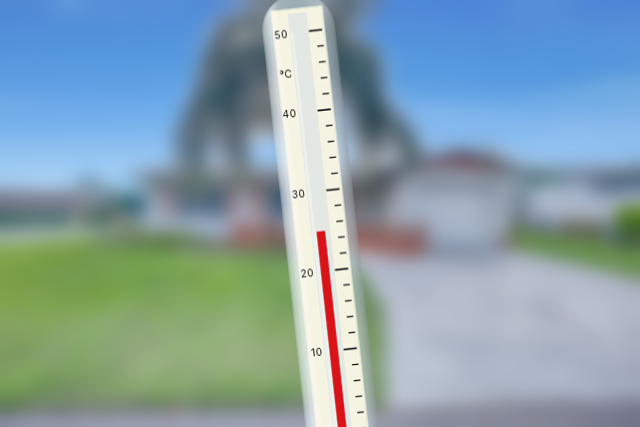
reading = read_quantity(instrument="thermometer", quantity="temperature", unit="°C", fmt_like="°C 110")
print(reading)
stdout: °C 25
